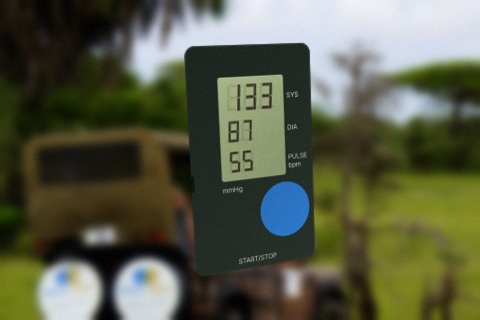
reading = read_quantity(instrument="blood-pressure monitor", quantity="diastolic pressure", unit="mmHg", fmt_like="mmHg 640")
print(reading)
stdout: mmHg 87
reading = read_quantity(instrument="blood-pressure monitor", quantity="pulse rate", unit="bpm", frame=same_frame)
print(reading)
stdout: bpm 55
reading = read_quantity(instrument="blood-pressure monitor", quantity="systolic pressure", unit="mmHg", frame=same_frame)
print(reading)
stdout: mmHg 133
